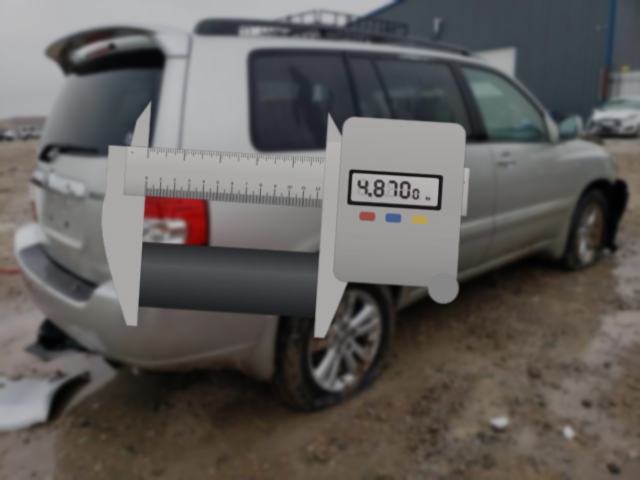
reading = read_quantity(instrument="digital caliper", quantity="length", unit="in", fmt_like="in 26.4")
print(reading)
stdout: in 4.8700
